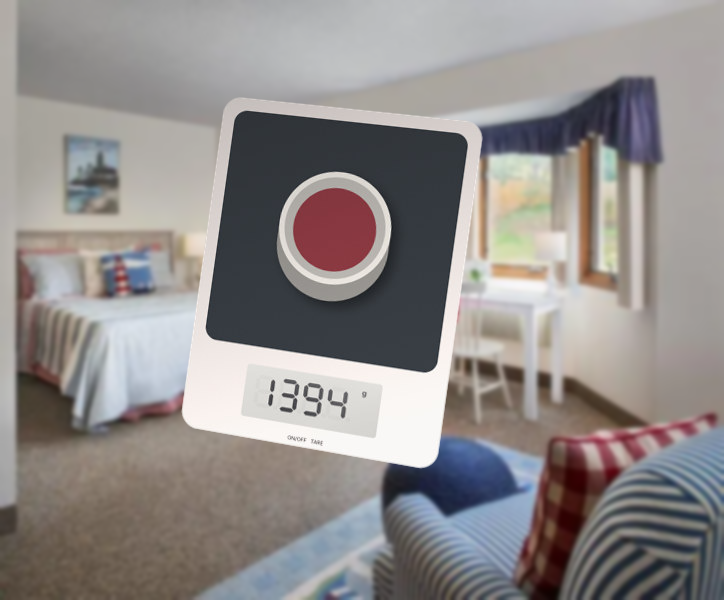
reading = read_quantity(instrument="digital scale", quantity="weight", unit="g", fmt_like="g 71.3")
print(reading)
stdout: g 1394
